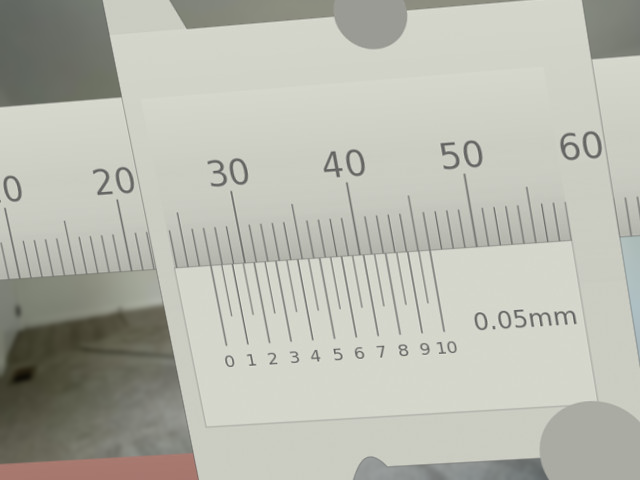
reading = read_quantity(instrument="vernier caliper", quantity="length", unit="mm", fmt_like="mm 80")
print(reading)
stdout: mm 27.0
